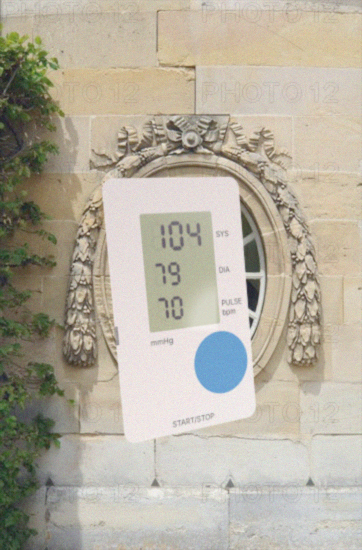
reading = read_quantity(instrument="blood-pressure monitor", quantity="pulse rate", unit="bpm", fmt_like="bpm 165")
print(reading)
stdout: bpm 70
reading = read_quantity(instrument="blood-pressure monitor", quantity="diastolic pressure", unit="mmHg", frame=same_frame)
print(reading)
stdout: mmHg 79
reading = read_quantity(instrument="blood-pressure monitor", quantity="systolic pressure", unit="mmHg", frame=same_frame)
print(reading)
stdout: mmHg 104
